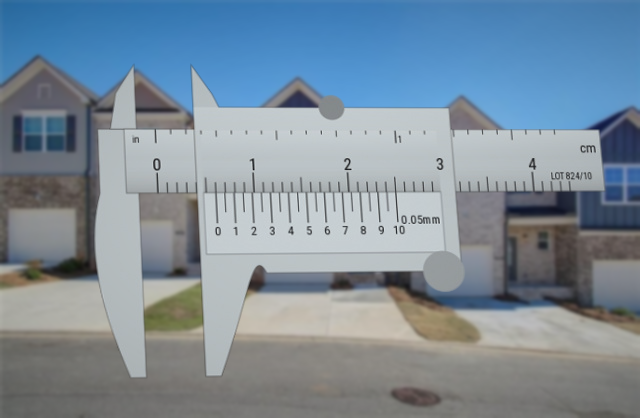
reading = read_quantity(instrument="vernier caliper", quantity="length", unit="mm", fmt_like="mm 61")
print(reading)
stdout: mm 6.0
